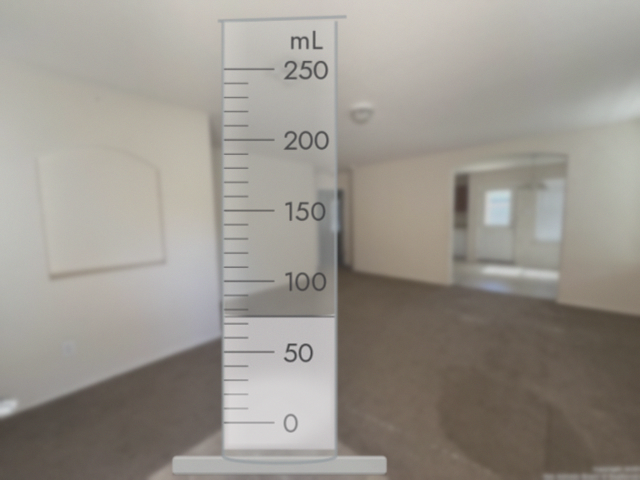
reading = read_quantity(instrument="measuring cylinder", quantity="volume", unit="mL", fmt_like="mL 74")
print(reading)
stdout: mL 75
